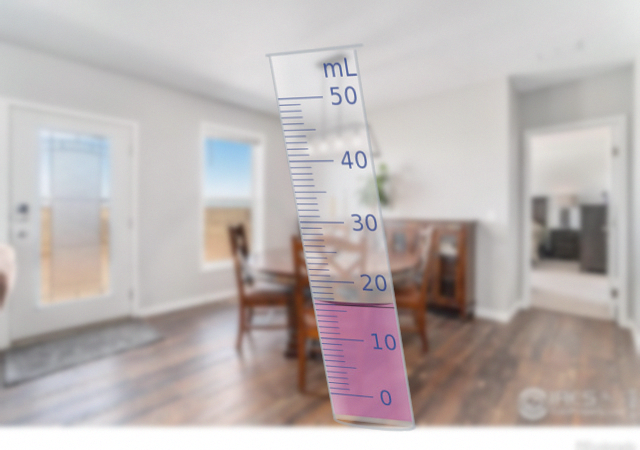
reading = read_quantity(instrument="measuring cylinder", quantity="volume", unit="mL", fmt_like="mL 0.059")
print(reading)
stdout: mL 16
